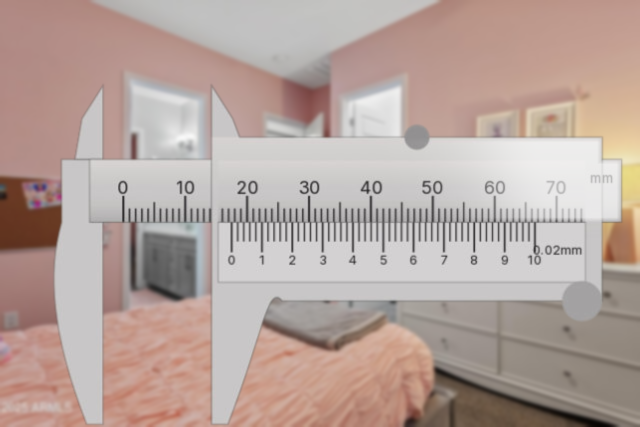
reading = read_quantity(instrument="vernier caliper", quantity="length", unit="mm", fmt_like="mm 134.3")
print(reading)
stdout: mm 17.5
